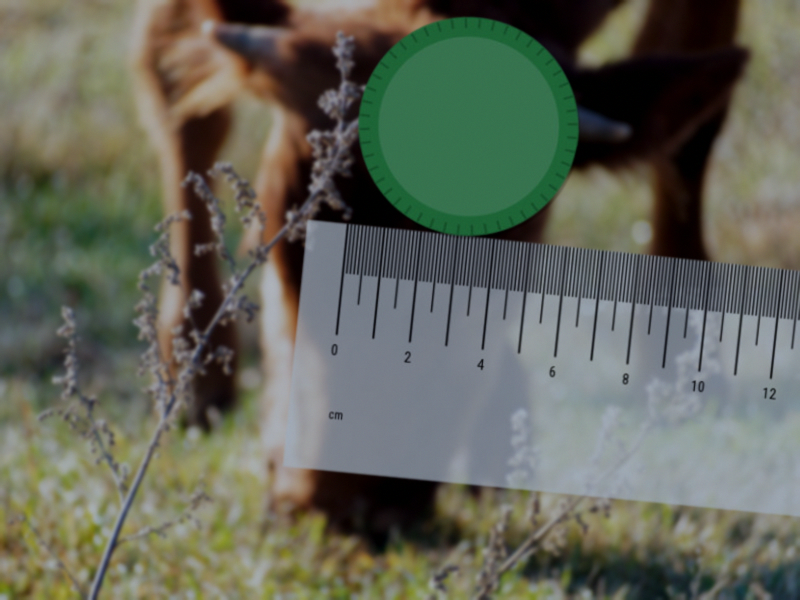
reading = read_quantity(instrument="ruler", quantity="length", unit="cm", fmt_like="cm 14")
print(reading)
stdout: cm 6
